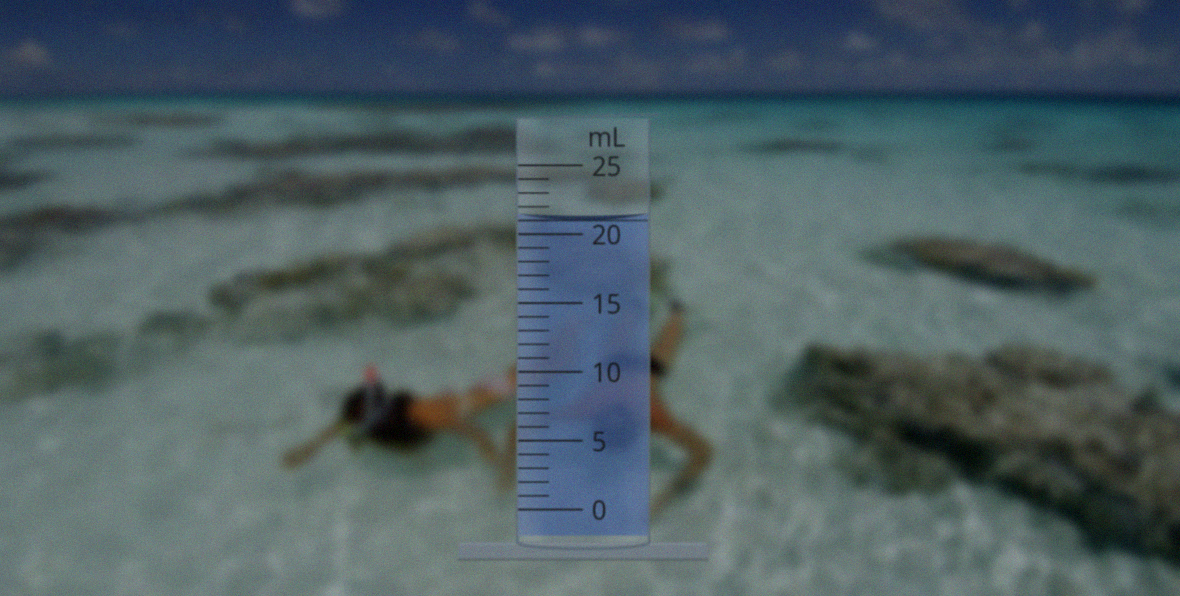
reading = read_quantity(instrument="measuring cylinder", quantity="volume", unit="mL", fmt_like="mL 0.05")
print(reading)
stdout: mL 21
